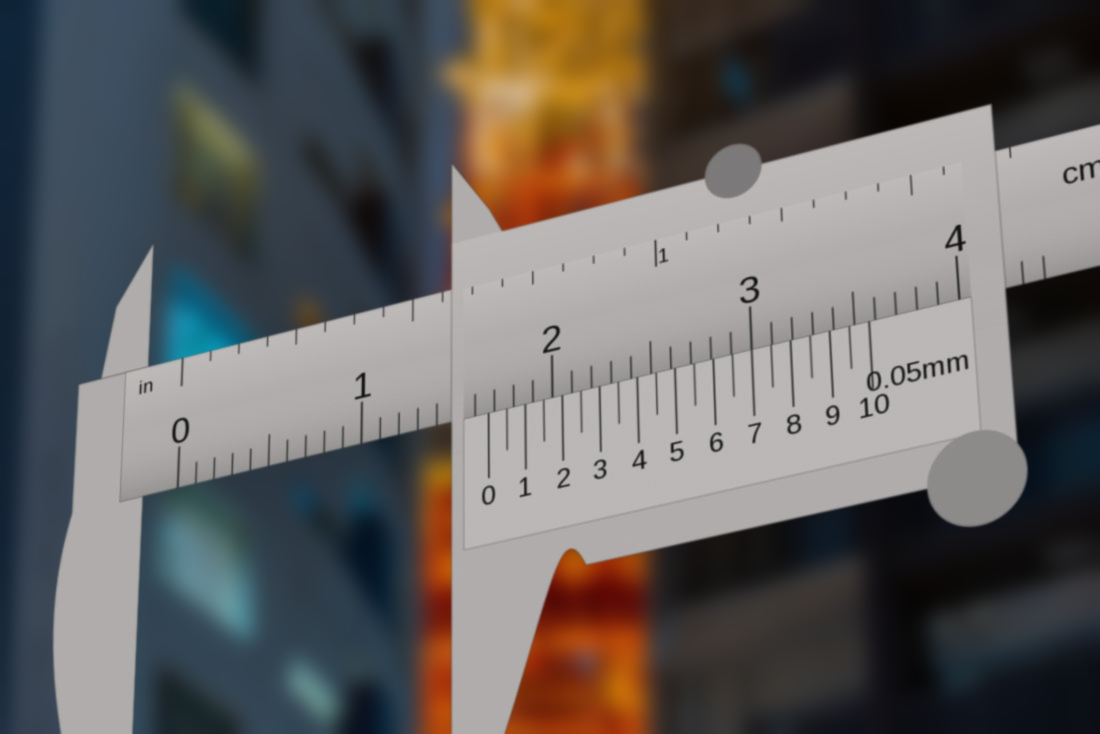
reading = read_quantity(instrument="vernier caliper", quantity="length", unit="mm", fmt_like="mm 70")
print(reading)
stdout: mm 16.7
